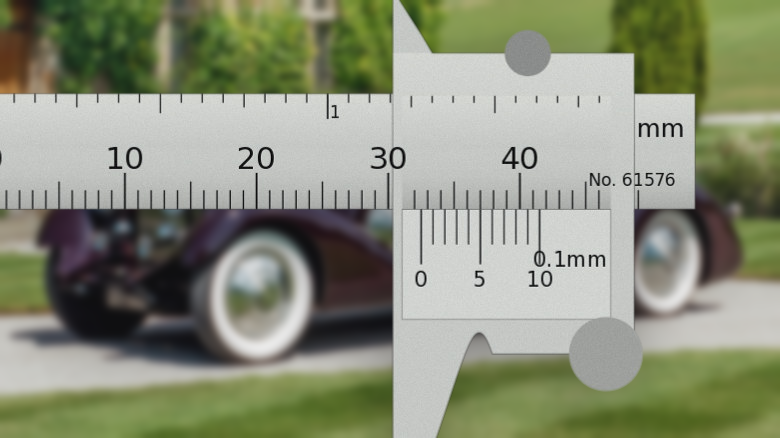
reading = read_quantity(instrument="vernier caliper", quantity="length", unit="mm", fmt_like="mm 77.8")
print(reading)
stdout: mm 32.5
